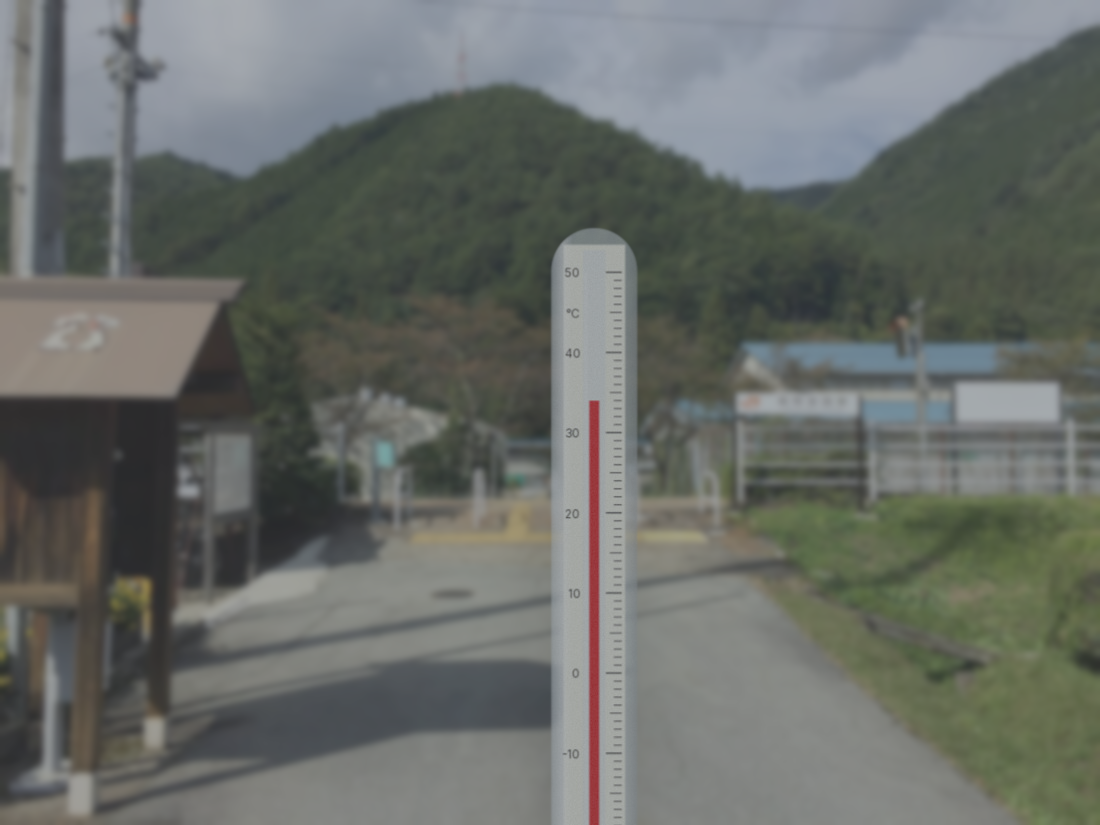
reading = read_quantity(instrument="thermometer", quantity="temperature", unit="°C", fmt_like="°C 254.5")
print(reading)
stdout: °C 34
